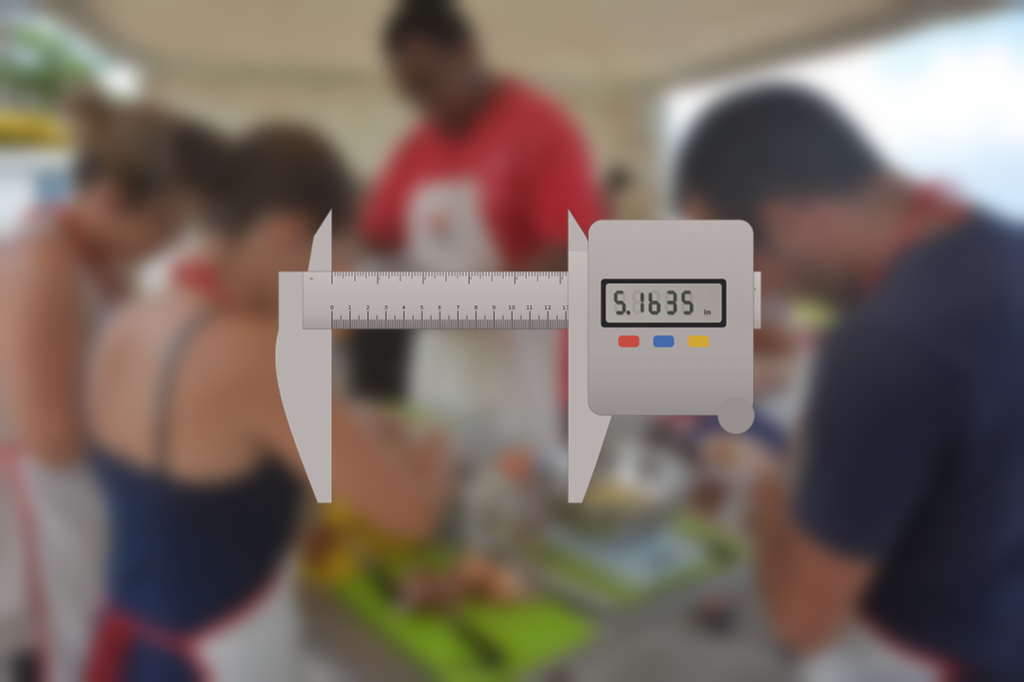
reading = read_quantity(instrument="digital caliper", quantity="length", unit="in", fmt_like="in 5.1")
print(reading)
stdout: in 5.1635
